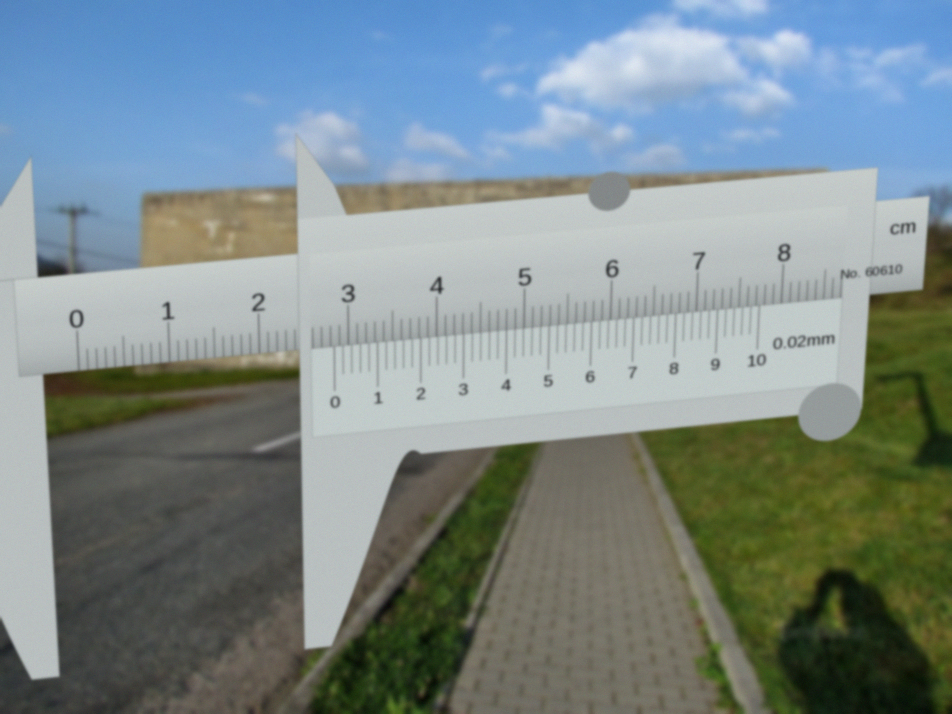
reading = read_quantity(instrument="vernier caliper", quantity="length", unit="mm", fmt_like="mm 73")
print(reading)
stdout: mm 28.4
